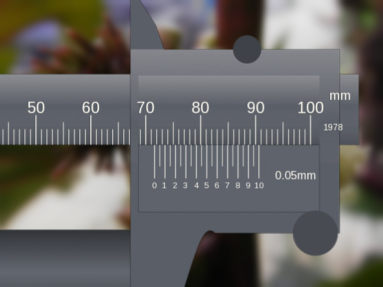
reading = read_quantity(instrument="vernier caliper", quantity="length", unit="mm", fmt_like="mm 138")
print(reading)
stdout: mm 71.6
